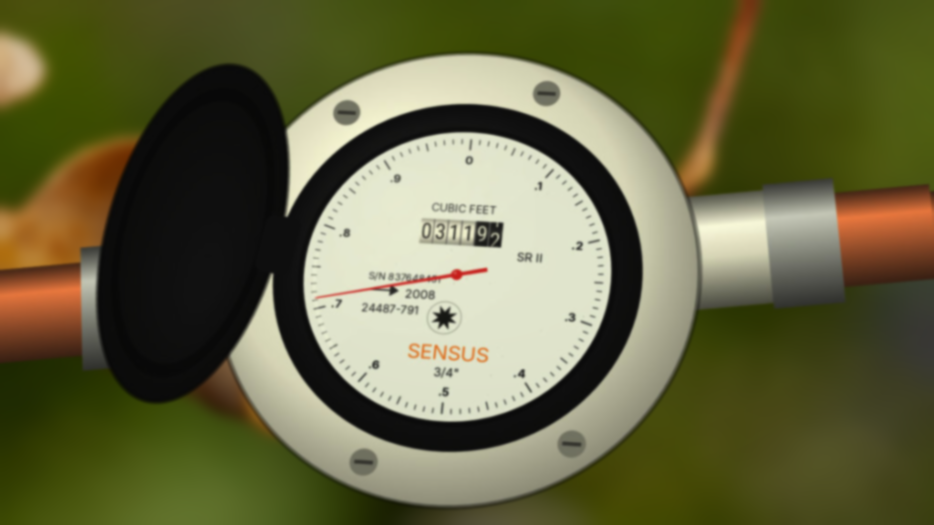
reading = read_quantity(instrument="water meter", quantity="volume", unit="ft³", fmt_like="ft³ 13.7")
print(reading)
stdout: ft³ 31191.71
